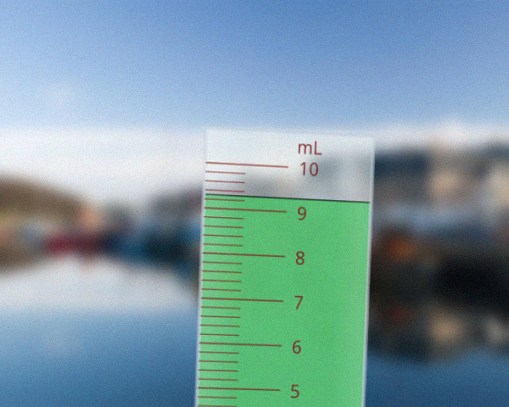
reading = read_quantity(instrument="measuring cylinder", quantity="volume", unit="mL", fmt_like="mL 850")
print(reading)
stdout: mL 9.3
